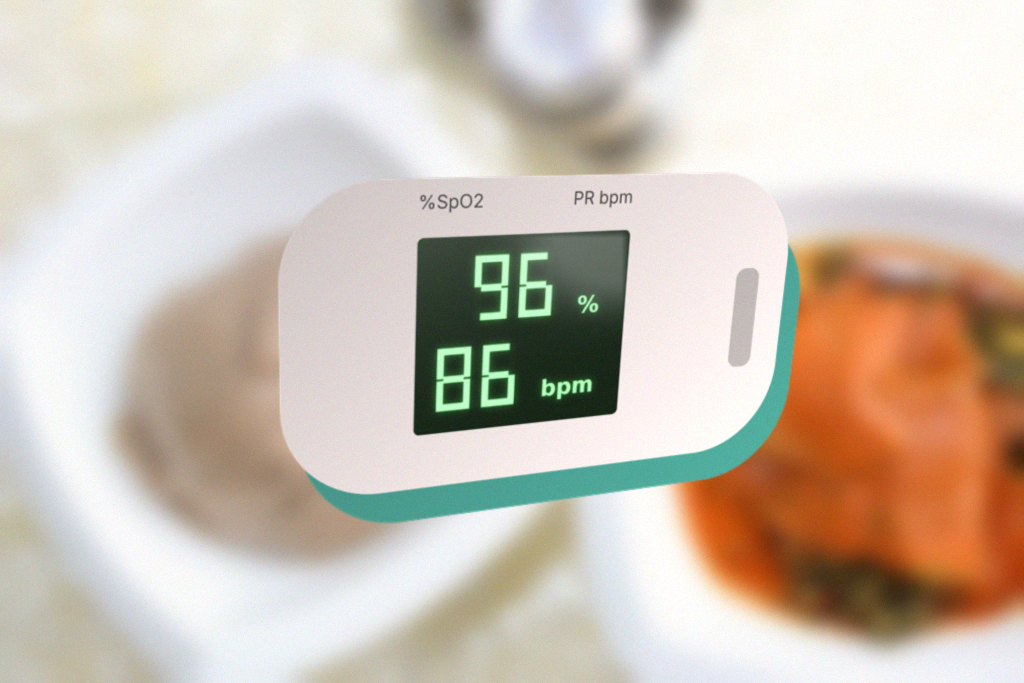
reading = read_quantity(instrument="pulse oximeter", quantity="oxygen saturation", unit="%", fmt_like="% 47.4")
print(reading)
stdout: % 96
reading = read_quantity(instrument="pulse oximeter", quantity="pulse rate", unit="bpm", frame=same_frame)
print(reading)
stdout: bpm 86
